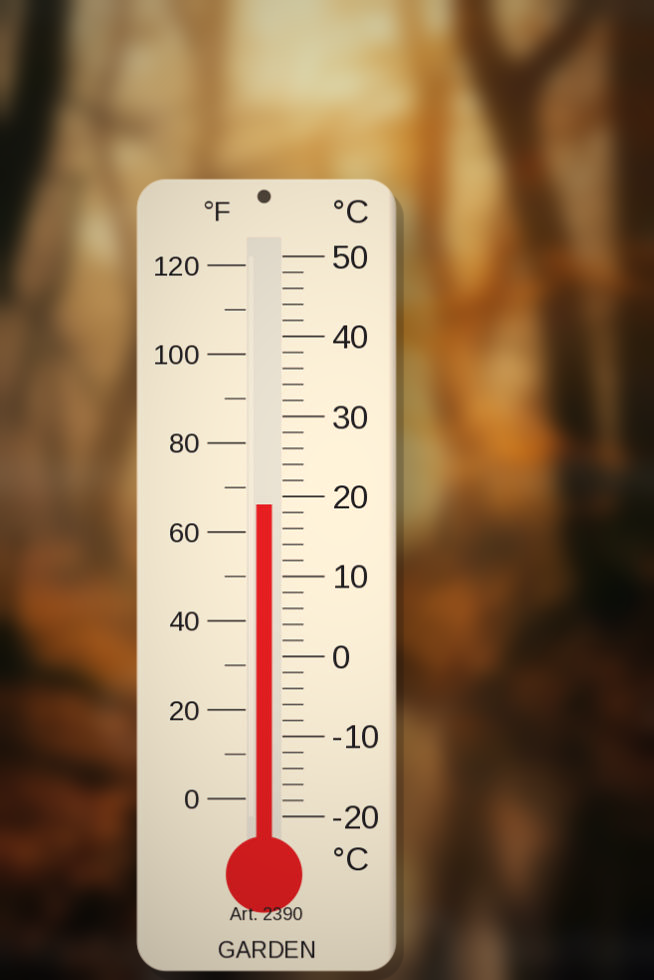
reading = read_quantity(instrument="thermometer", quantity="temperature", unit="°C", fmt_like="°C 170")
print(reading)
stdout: °C 19
